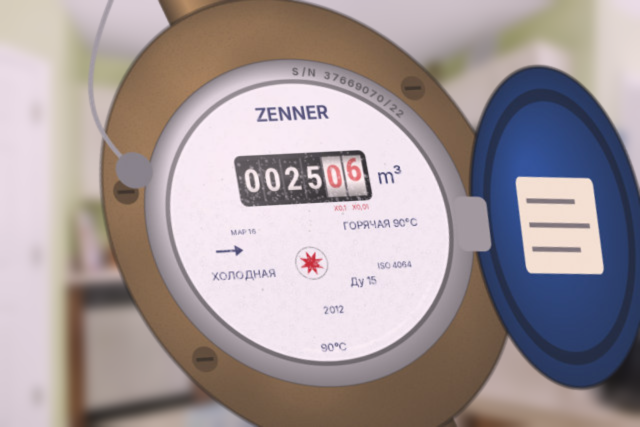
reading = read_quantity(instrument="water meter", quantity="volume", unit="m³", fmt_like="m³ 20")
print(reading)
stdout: m³ 25.06
